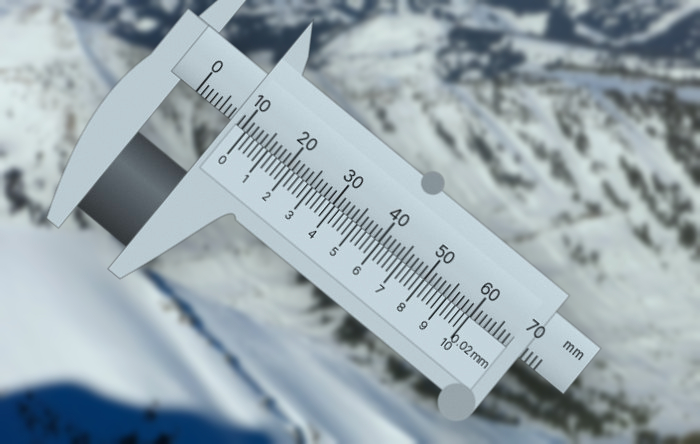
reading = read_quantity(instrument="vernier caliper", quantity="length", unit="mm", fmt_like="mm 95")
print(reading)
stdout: mm 10.8
